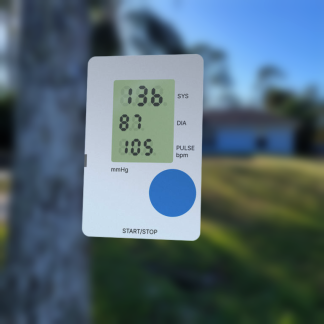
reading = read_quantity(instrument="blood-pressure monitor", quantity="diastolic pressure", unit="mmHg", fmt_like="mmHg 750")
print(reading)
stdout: mmHg 87
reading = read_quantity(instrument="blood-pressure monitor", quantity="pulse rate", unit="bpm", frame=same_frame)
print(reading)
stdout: bpm 105
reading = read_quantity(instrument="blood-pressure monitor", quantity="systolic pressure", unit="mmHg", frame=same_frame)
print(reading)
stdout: mmHg 136
